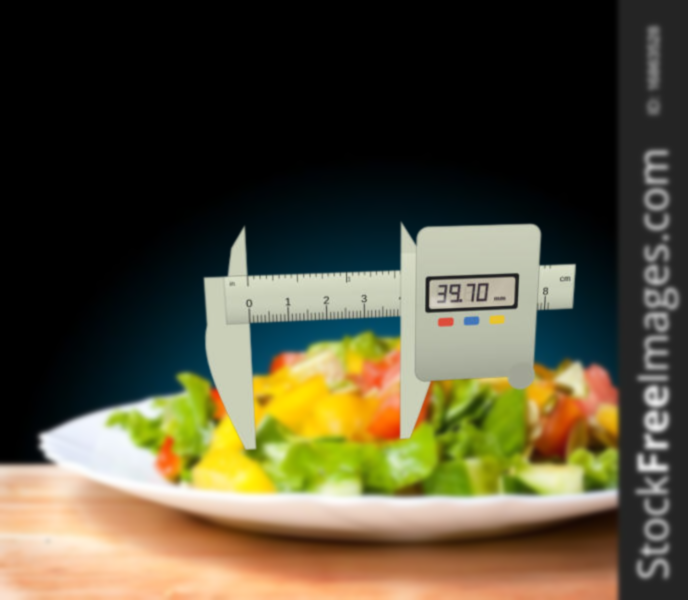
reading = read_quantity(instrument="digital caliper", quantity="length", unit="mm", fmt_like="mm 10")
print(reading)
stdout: mm 39.70
